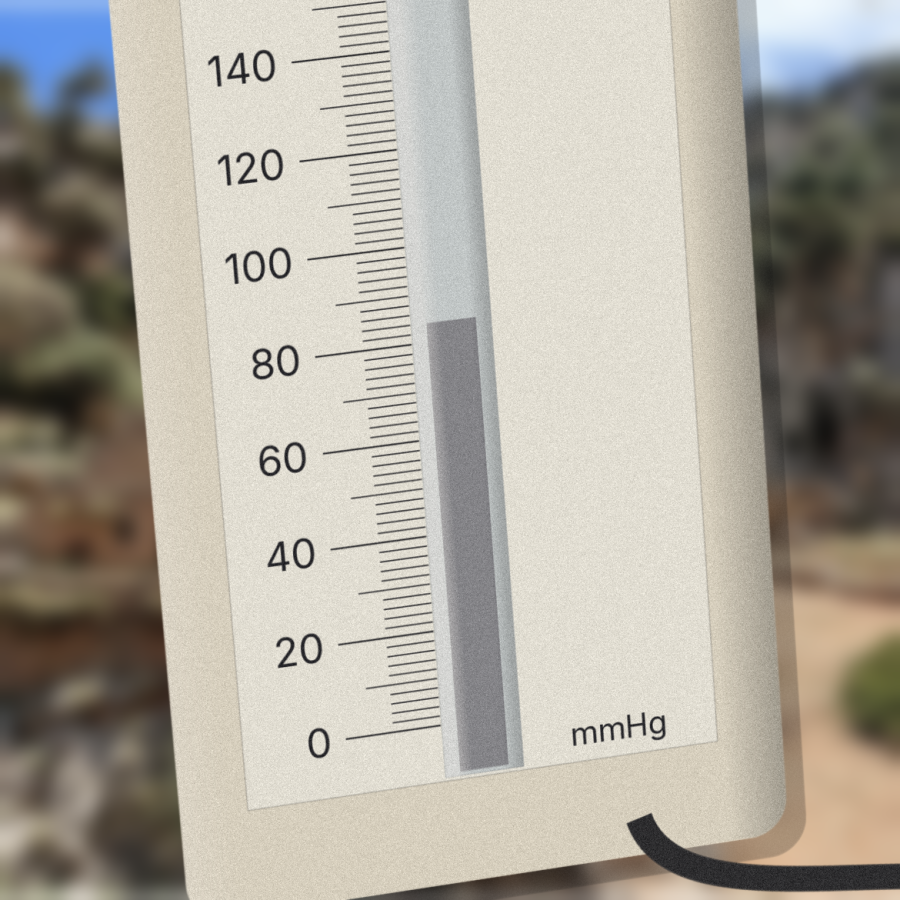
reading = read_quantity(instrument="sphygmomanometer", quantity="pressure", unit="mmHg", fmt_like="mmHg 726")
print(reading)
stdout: mmHg 84
